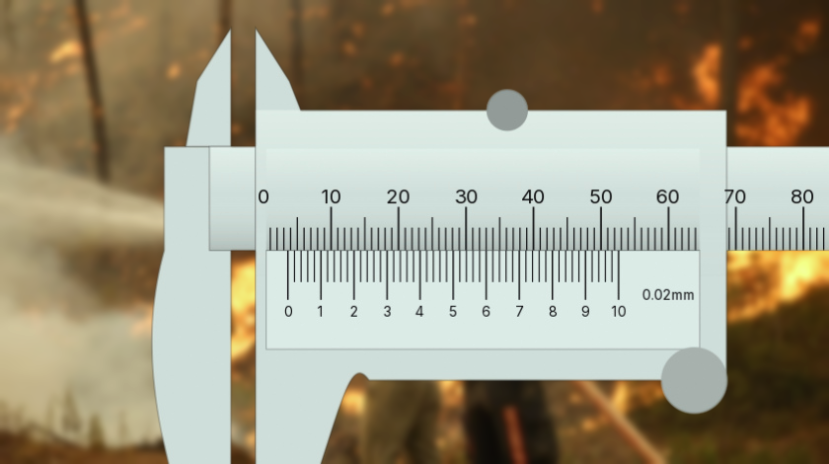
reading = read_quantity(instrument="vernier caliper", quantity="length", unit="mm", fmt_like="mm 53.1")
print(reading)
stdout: mm 3.6
